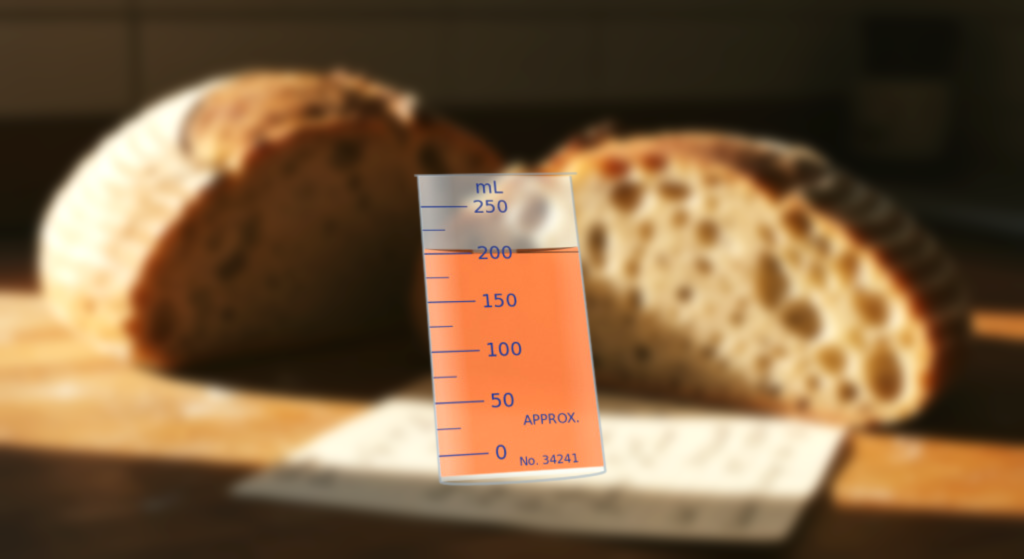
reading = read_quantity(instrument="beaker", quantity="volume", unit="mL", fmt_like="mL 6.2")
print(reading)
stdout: mL 200
